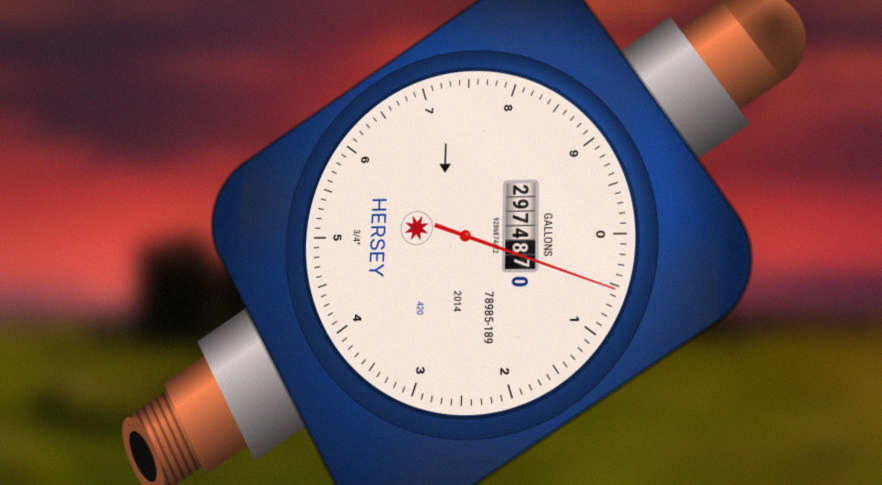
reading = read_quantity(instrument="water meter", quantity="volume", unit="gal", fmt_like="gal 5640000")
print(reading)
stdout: gal 2974870.5
